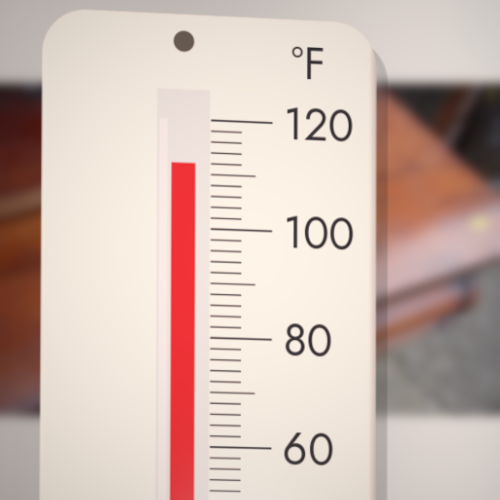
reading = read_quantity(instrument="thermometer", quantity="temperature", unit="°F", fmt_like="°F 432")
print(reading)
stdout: °F 112
